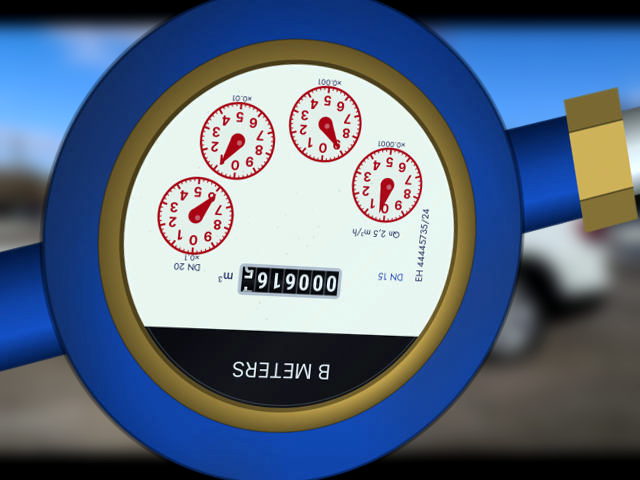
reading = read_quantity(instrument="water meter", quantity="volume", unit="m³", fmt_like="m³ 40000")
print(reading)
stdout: m³ 6164.6090
